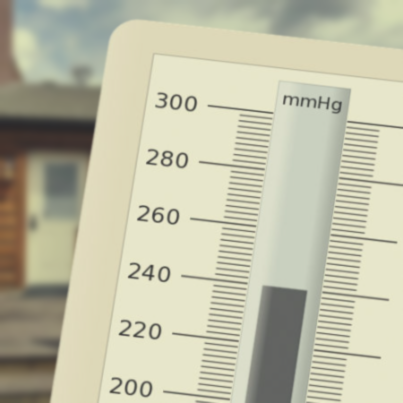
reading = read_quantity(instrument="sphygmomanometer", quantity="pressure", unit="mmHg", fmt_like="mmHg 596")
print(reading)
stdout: mmHg 240
